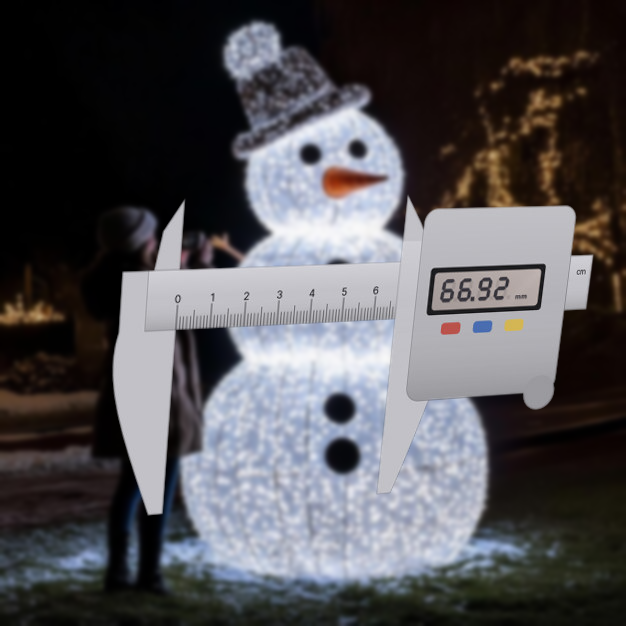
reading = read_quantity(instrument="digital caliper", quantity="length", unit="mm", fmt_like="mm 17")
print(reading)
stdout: mm 66.92
